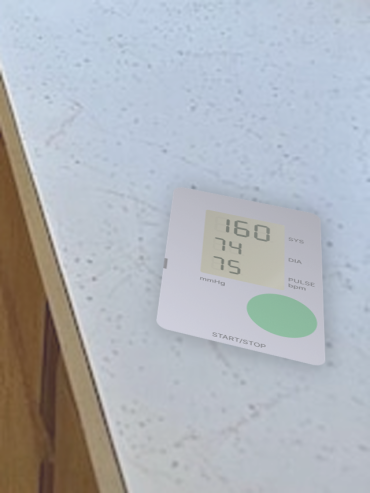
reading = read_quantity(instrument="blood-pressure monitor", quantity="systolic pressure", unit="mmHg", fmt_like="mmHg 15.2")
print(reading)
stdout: mmHg 160
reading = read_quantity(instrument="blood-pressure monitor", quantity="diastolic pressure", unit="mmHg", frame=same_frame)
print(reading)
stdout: mmHg 74
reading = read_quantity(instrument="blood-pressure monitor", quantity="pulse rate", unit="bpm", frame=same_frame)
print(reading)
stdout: bpm 75
